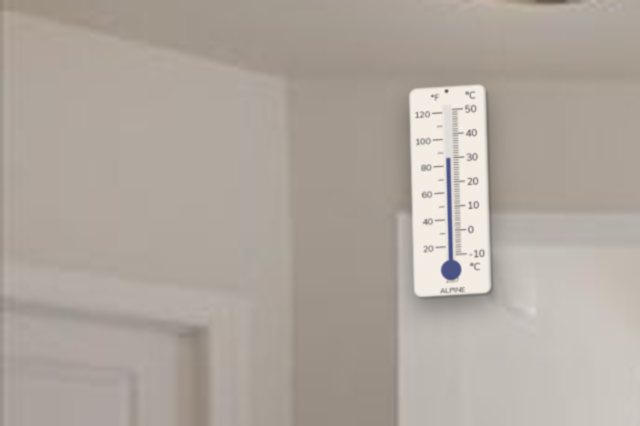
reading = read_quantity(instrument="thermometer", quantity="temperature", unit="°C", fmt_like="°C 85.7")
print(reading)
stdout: °C 30
